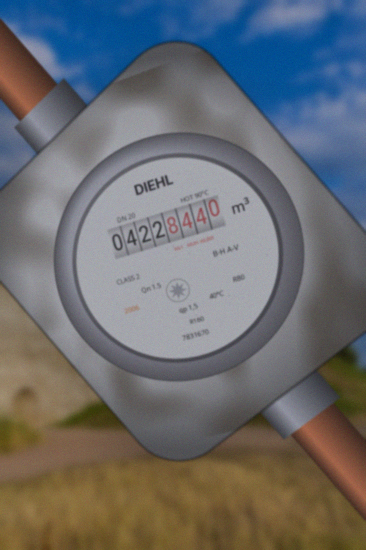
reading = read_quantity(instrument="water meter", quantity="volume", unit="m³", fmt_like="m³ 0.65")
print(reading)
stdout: m³ 422.8440
